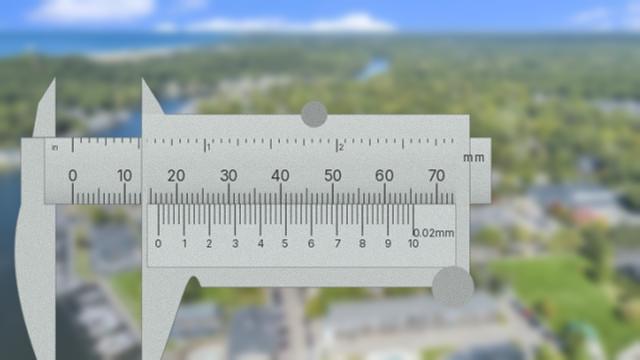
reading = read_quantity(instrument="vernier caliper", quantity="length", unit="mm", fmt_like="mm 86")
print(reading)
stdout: mm 16.5
